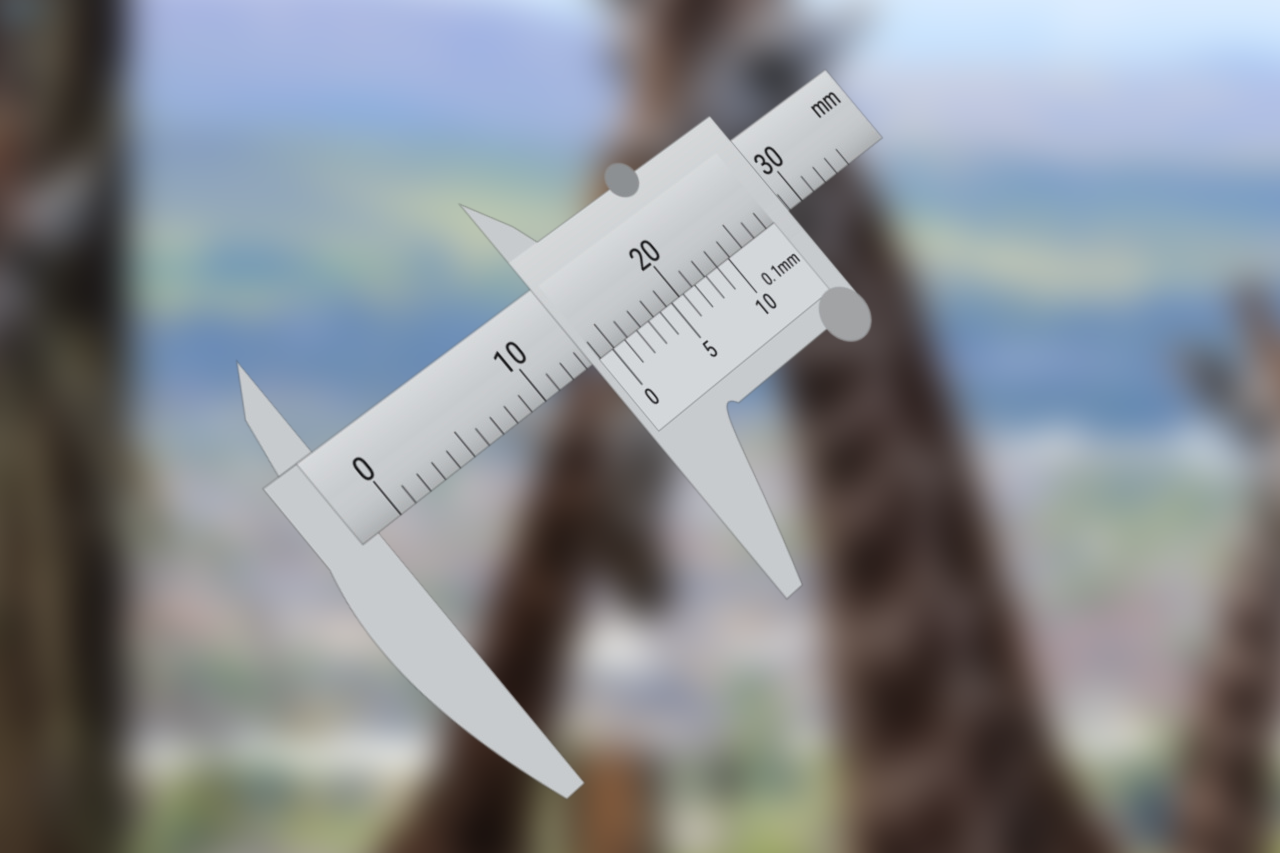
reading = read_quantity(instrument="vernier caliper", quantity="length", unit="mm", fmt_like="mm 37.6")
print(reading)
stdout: mm 14.9
